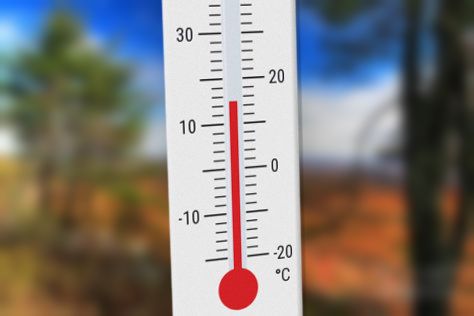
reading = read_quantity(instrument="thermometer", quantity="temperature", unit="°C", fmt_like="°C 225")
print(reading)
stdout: °C 15
